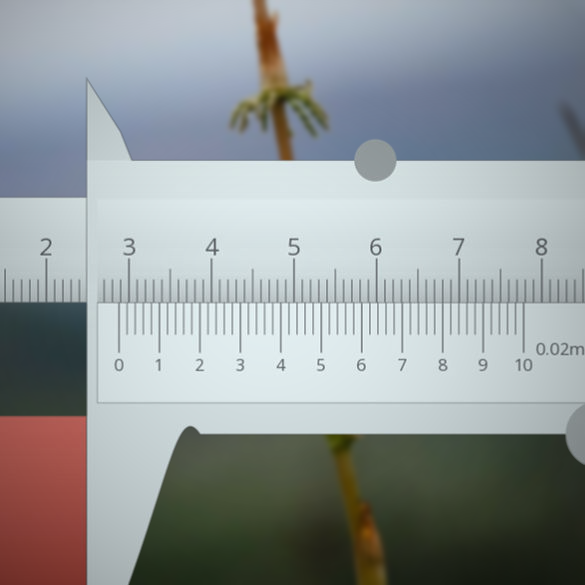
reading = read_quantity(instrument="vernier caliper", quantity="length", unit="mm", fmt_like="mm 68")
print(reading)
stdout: mm 28.8
